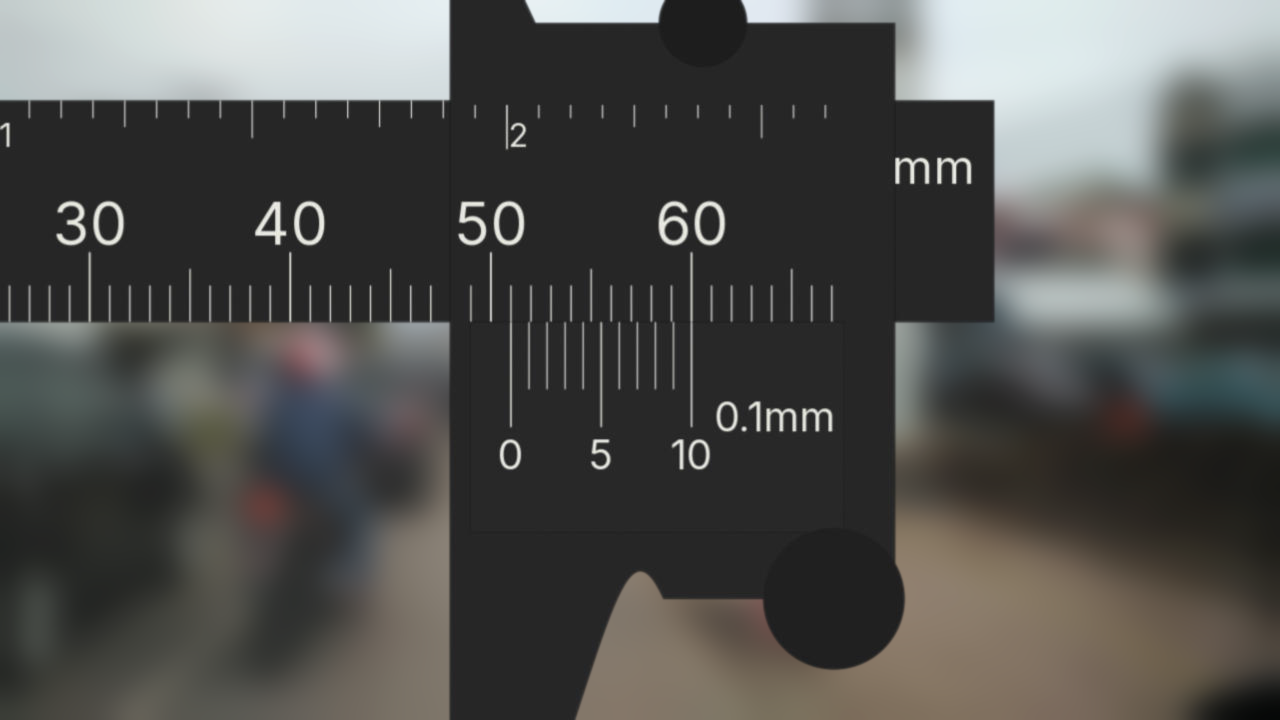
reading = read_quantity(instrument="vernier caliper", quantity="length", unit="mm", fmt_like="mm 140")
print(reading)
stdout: mm 51.0
